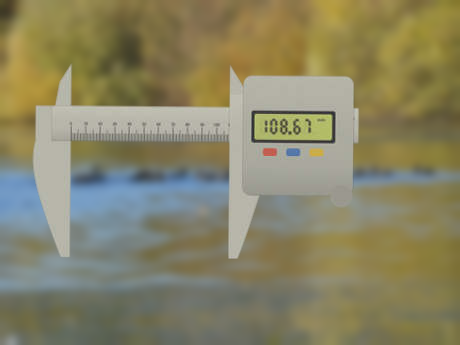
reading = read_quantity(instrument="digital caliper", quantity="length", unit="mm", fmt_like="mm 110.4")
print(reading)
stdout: mm 108.67
